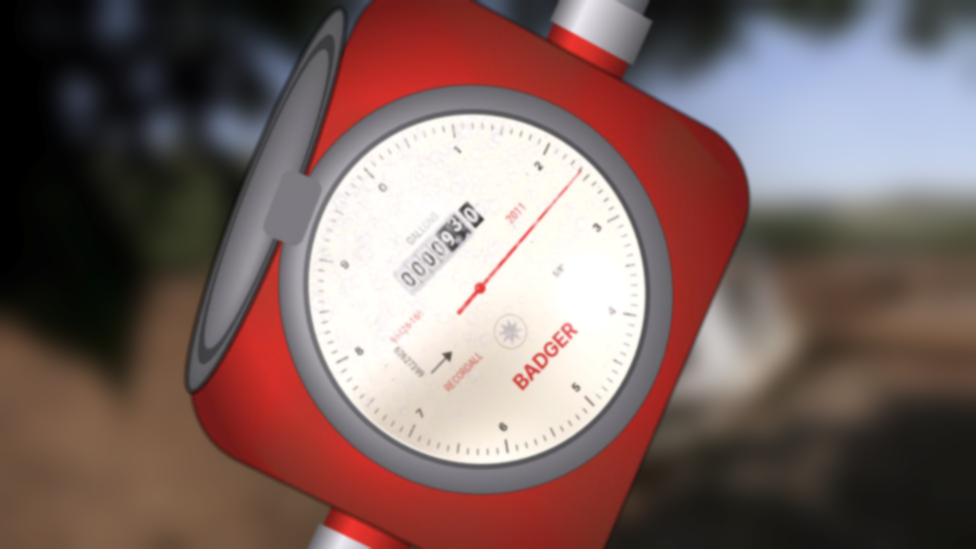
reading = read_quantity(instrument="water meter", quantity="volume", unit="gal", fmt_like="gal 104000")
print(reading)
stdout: gal 932.4
